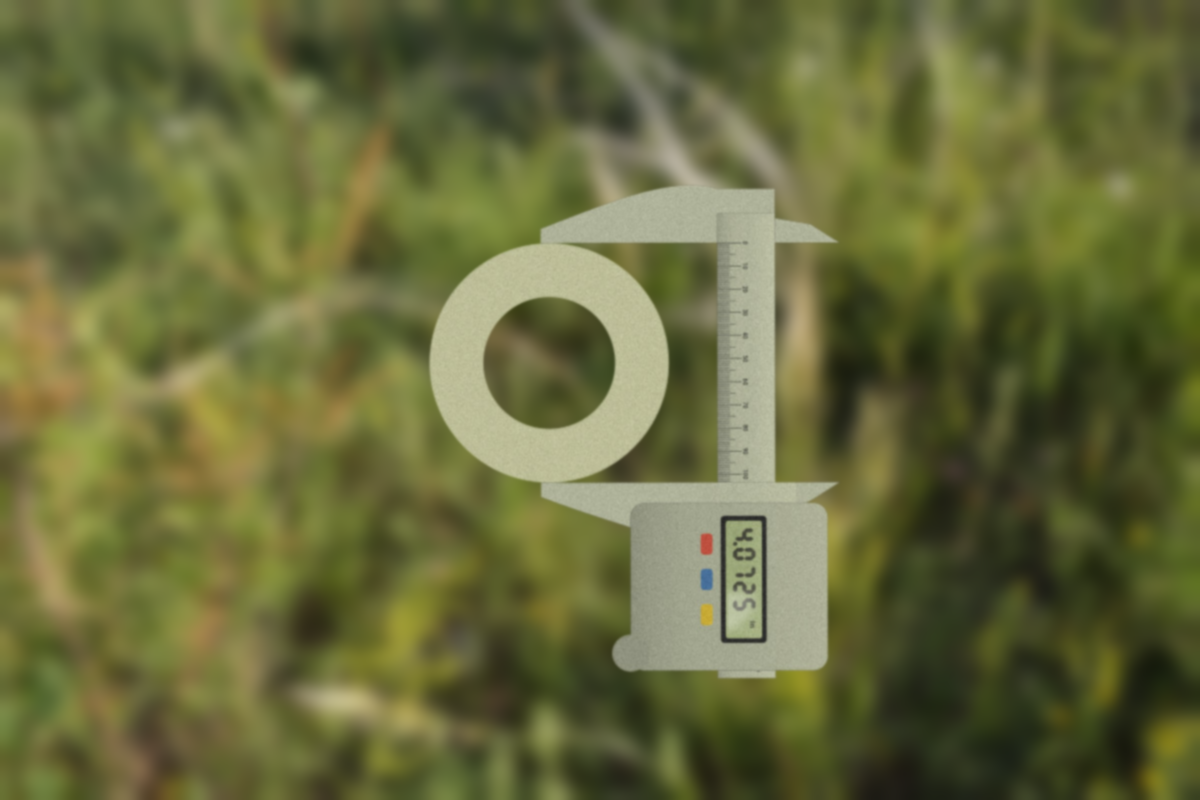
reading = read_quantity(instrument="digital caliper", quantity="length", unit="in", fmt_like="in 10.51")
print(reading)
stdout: in 4.0725
